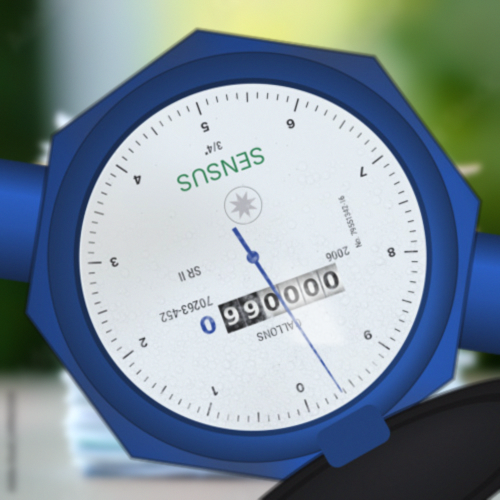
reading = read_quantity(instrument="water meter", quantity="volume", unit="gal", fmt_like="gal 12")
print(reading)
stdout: gal 659.6
